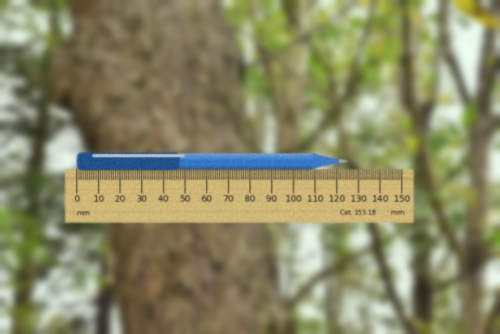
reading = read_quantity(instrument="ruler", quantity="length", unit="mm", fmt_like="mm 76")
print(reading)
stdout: mm 125
